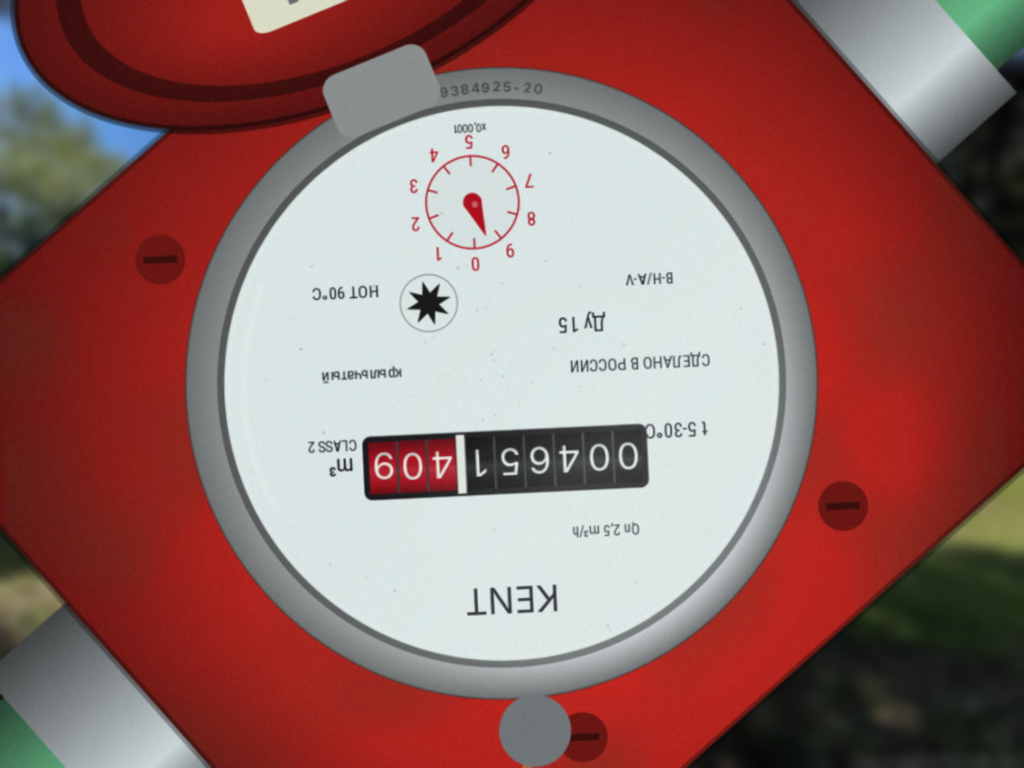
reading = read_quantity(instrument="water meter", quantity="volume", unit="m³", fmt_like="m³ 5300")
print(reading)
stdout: m³ 4651.4089
